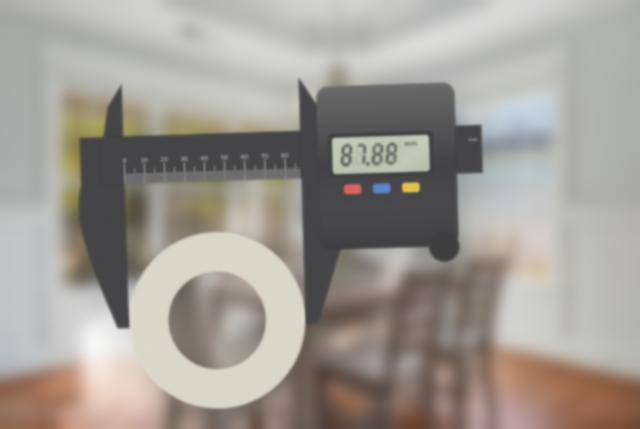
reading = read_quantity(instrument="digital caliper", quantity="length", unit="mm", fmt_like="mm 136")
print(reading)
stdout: mm 87.88
